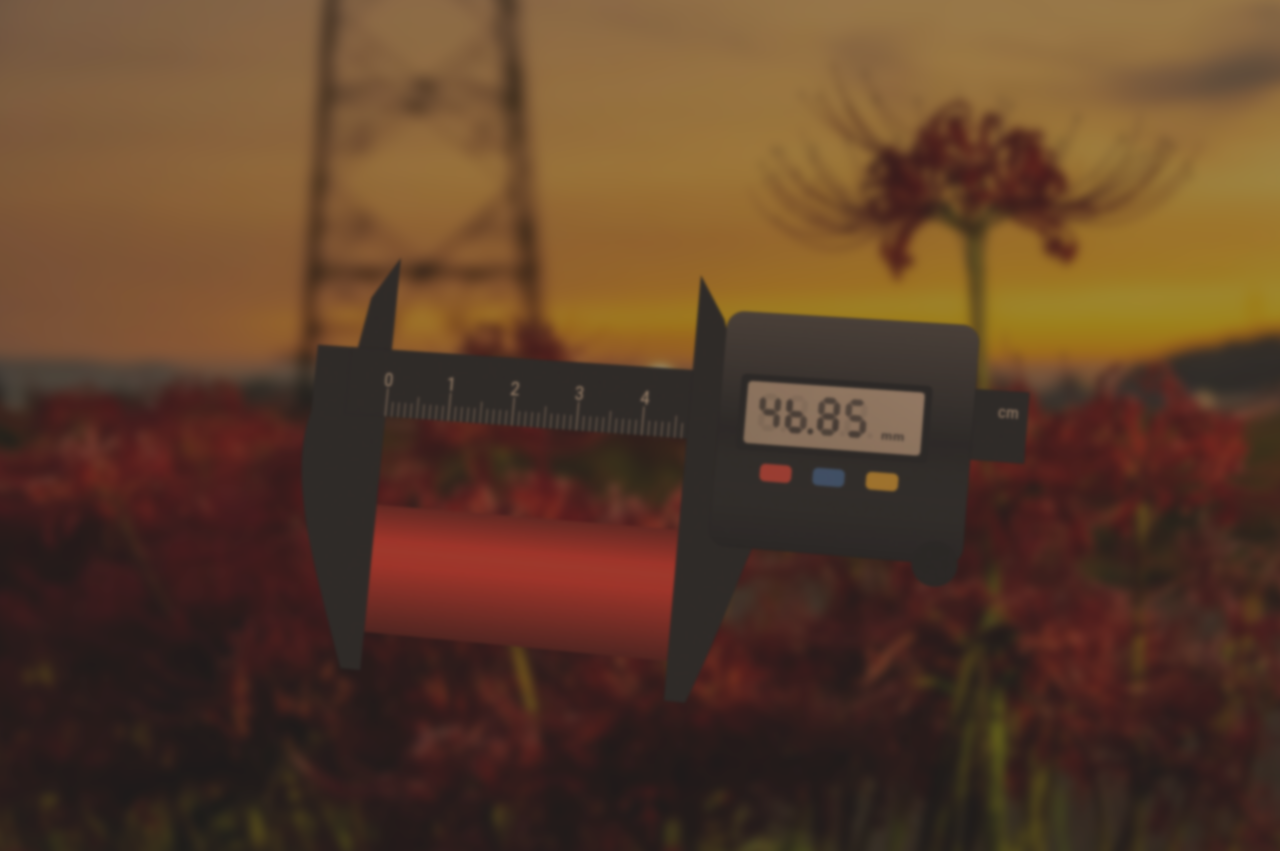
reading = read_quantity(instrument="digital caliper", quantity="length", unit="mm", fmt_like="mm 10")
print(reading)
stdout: mm 46.85
